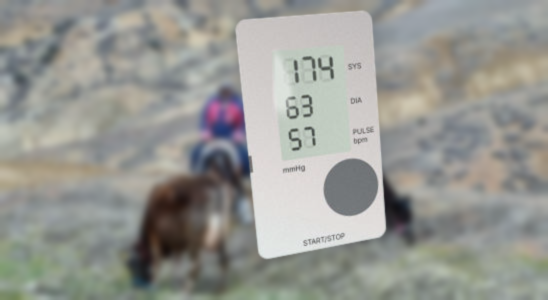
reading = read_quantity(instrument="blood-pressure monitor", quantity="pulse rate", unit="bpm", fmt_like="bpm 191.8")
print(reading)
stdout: bpm 57
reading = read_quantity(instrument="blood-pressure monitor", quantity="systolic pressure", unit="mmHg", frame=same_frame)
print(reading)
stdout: mmHg 174
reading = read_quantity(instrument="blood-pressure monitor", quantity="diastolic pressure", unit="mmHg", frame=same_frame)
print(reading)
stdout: mmHg 63
